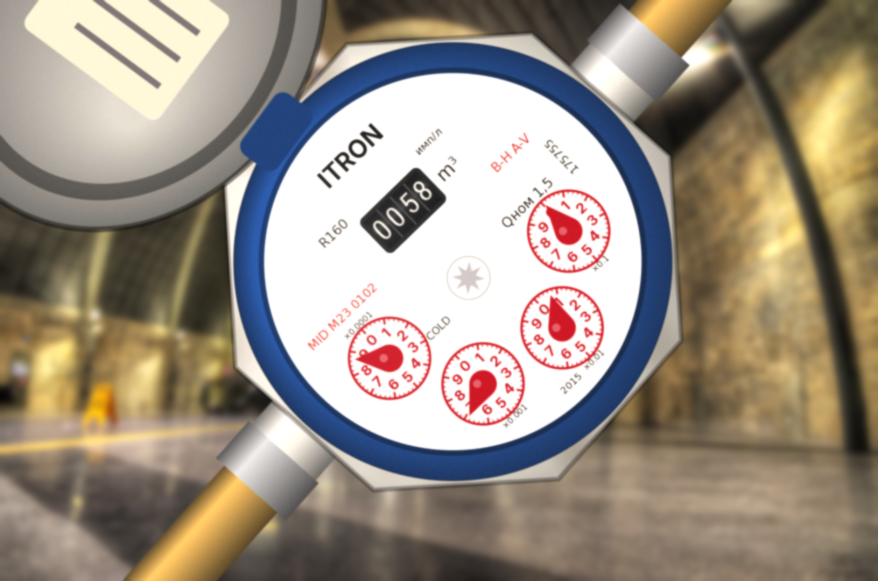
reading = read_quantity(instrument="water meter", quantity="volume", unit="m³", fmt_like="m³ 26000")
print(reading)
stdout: m³ 58.0068
